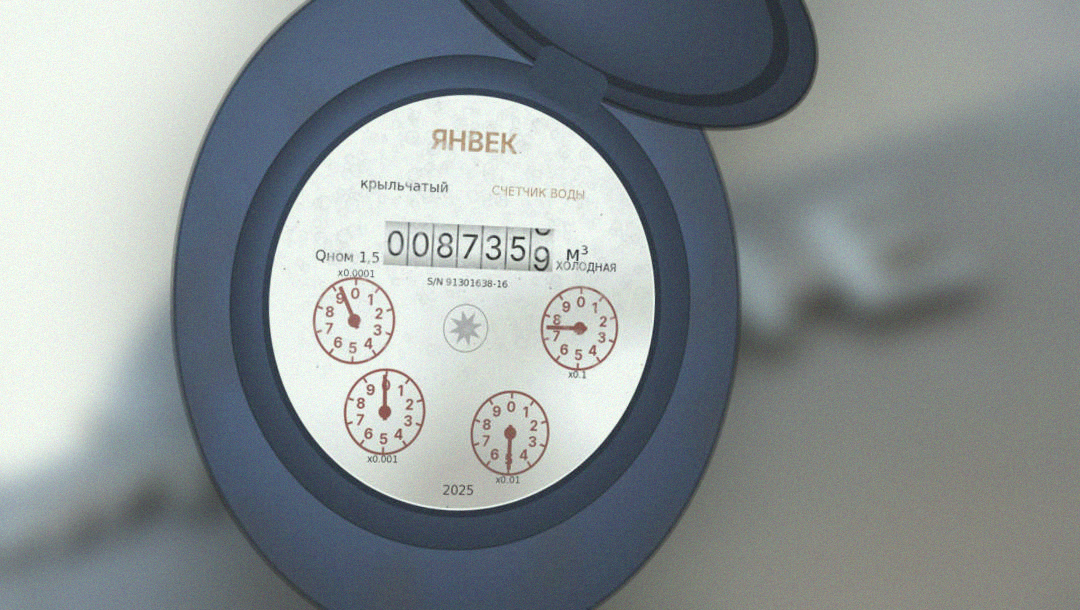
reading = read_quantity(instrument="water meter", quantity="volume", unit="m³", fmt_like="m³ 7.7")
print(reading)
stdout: m³ 87358.7499
